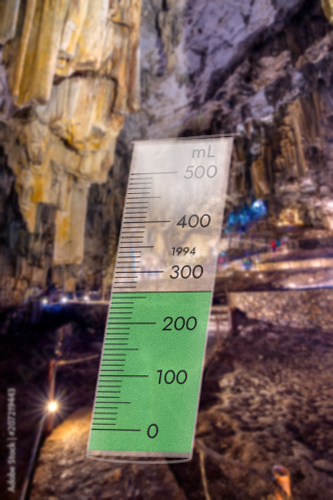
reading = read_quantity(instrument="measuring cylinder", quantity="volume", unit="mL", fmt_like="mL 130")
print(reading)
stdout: mL 260
